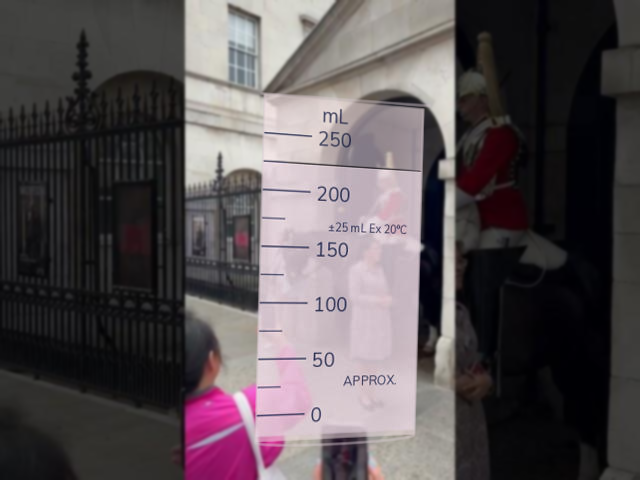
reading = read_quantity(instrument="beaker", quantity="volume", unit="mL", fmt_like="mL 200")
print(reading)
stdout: mL 225
